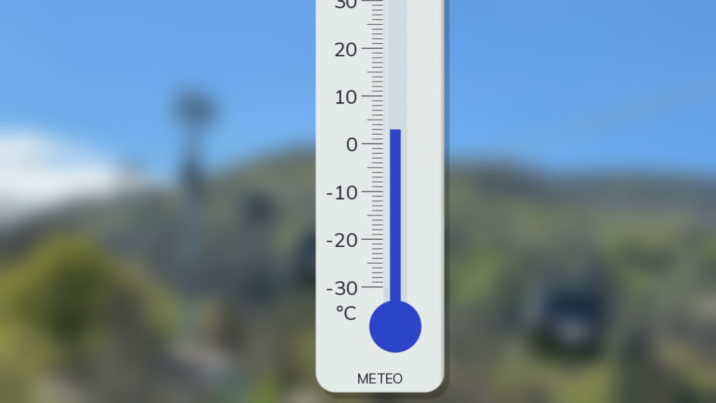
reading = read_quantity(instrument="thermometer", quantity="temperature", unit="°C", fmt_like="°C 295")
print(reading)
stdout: °C 3
